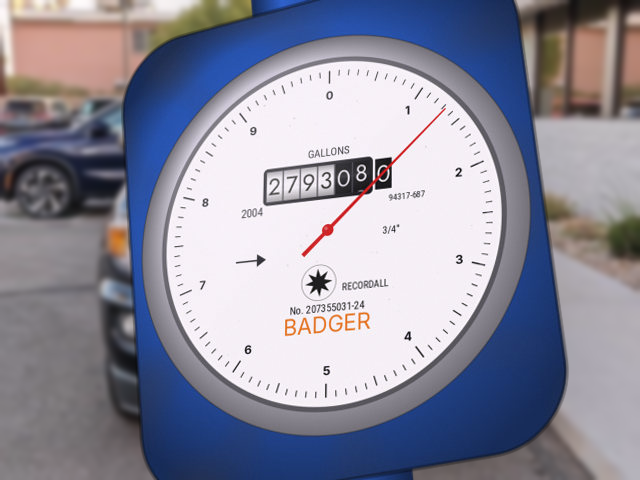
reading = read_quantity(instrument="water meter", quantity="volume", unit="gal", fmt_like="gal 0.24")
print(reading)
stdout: gal 2793081.3
